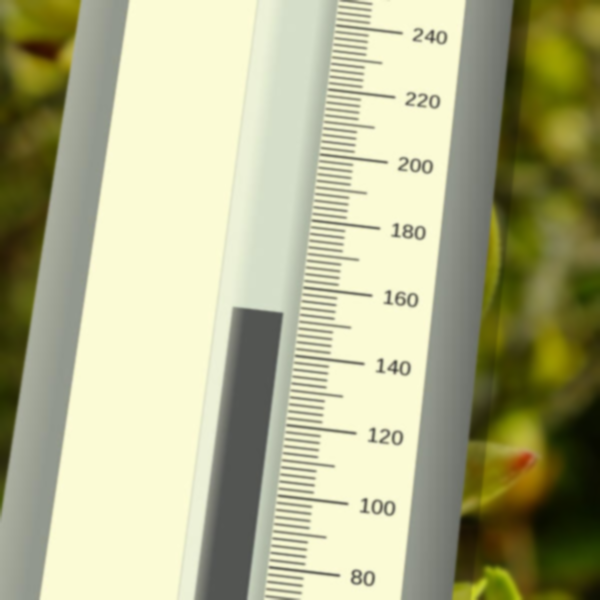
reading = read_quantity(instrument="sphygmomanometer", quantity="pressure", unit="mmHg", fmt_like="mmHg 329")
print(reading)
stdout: mmHg 152
